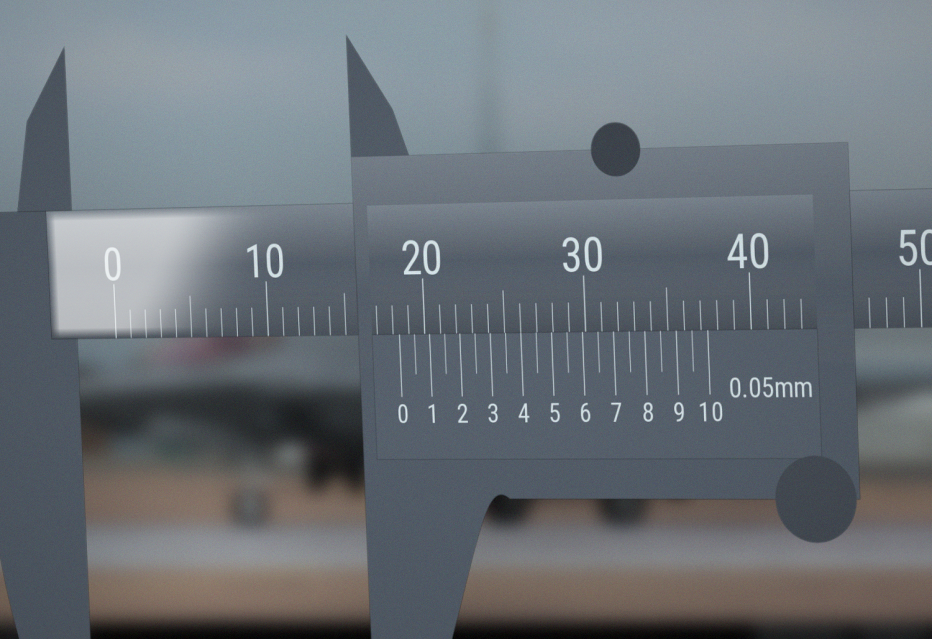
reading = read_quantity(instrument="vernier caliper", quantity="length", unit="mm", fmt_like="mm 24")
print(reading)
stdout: mm 18.4
